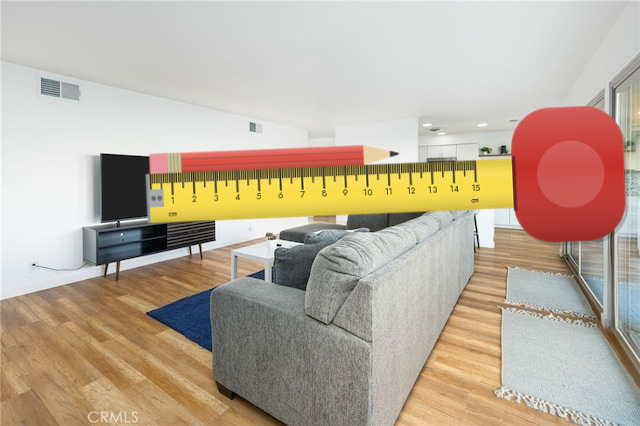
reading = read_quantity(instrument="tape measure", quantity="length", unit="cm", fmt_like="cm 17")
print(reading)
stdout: cm 11.5
